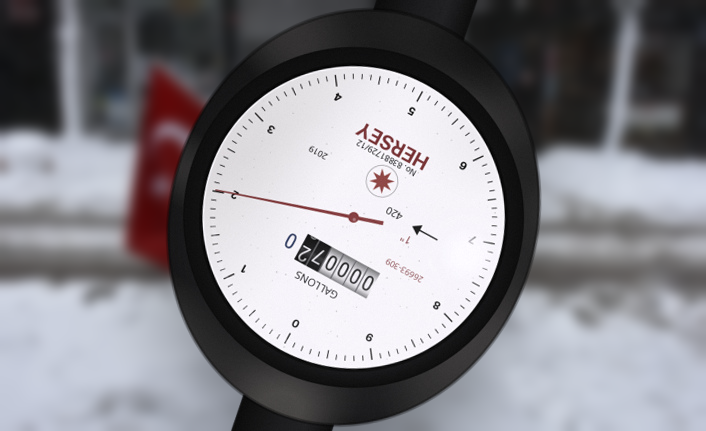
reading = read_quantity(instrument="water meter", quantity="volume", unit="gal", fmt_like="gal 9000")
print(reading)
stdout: gal 722.0
